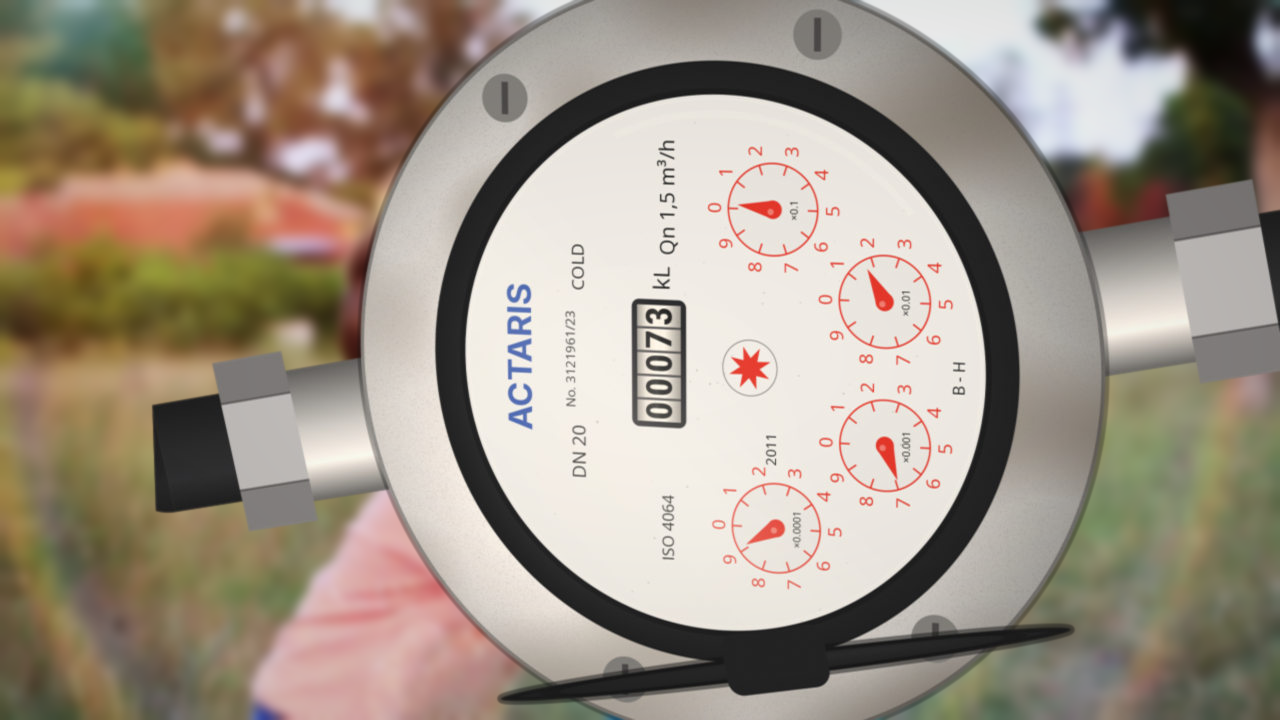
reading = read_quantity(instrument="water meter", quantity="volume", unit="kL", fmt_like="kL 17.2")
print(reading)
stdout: kL 73.0169
